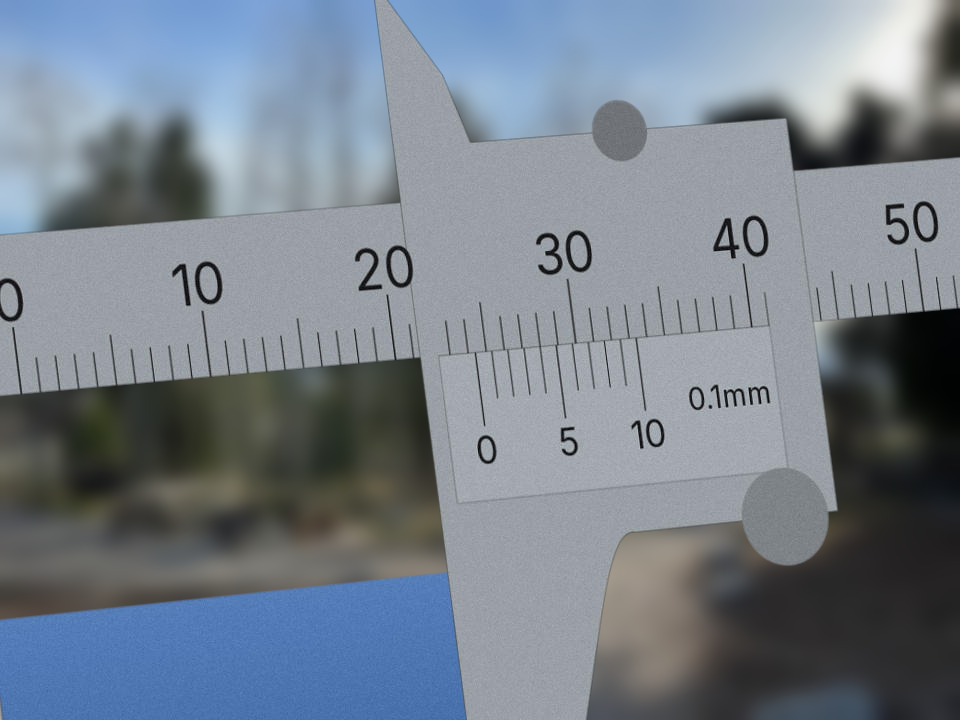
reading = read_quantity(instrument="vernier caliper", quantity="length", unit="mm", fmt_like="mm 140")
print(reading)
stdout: mm 24.4
